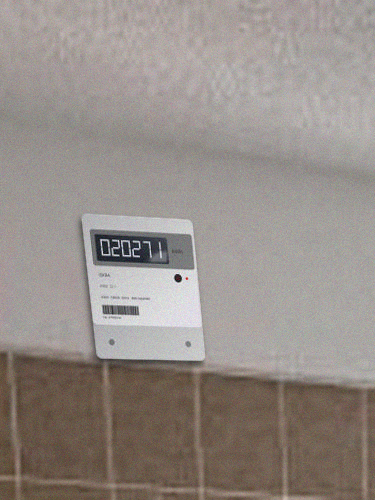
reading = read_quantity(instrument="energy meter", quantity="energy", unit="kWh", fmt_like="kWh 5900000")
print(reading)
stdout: kWh 20271
